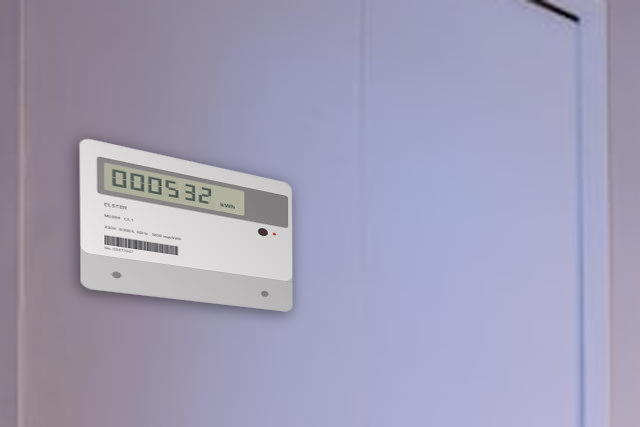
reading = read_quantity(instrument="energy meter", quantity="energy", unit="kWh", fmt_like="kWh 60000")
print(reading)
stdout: kWh 532
